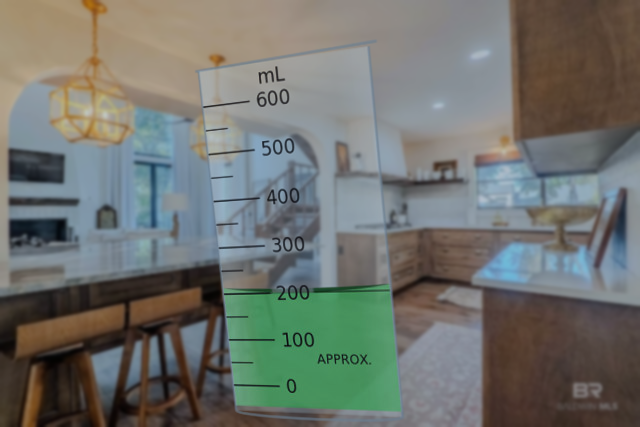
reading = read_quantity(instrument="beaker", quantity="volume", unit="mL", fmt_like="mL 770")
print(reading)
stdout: mL 200
